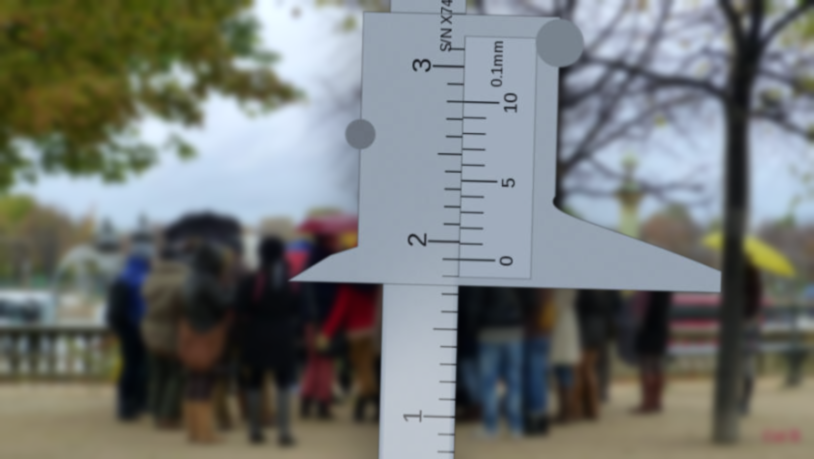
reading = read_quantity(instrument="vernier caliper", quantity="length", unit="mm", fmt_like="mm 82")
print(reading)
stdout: mm 19.0
